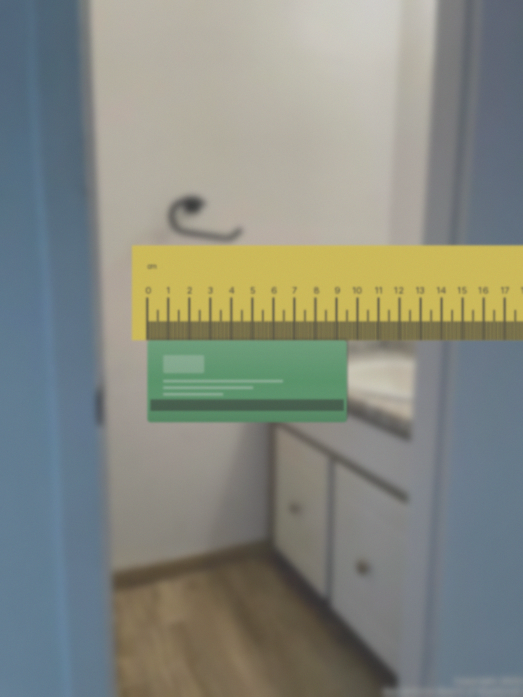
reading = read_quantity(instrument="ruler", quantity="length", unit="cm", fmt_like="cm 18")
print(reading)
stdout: cm 9.5
